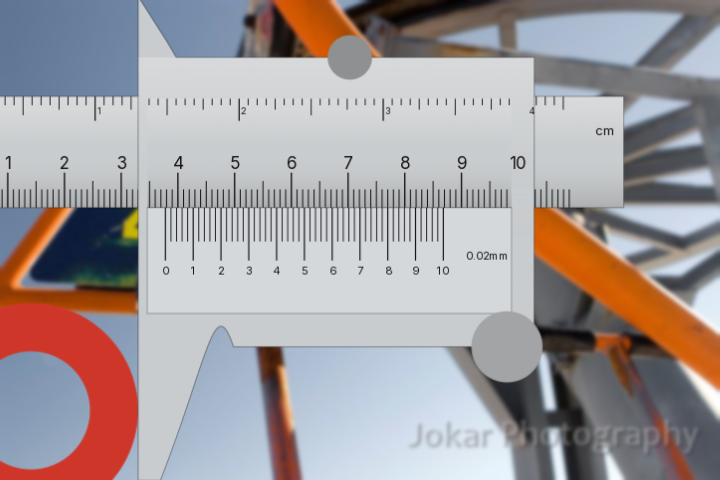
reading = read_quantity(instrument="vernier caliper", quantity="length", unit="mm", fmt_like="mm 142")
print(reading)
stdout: mm 37.8
